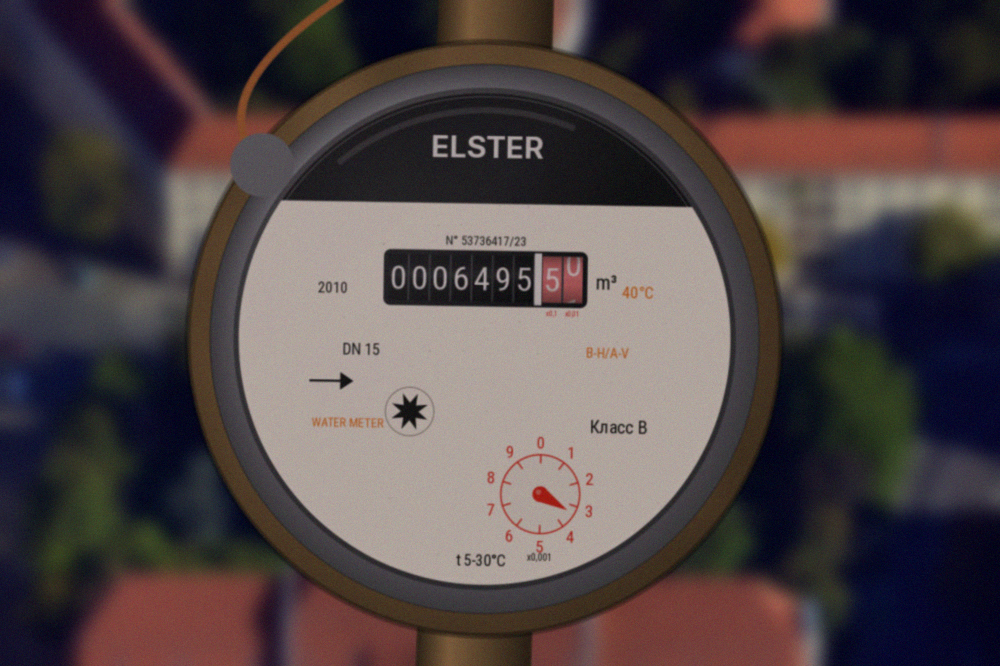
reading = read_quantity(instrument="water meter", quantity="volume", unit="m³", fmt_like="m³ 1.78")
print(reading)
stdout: m³ 6495.503
